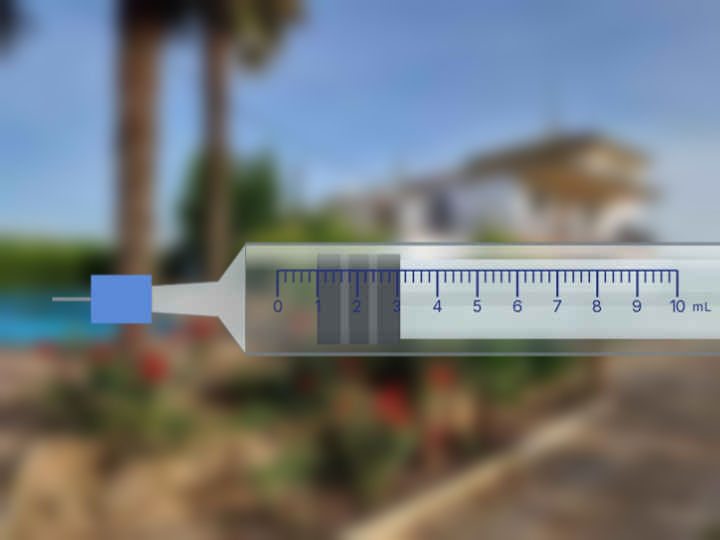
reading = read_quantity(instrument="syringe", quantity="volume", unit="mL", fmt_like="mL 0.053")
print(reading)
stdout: mL 1
